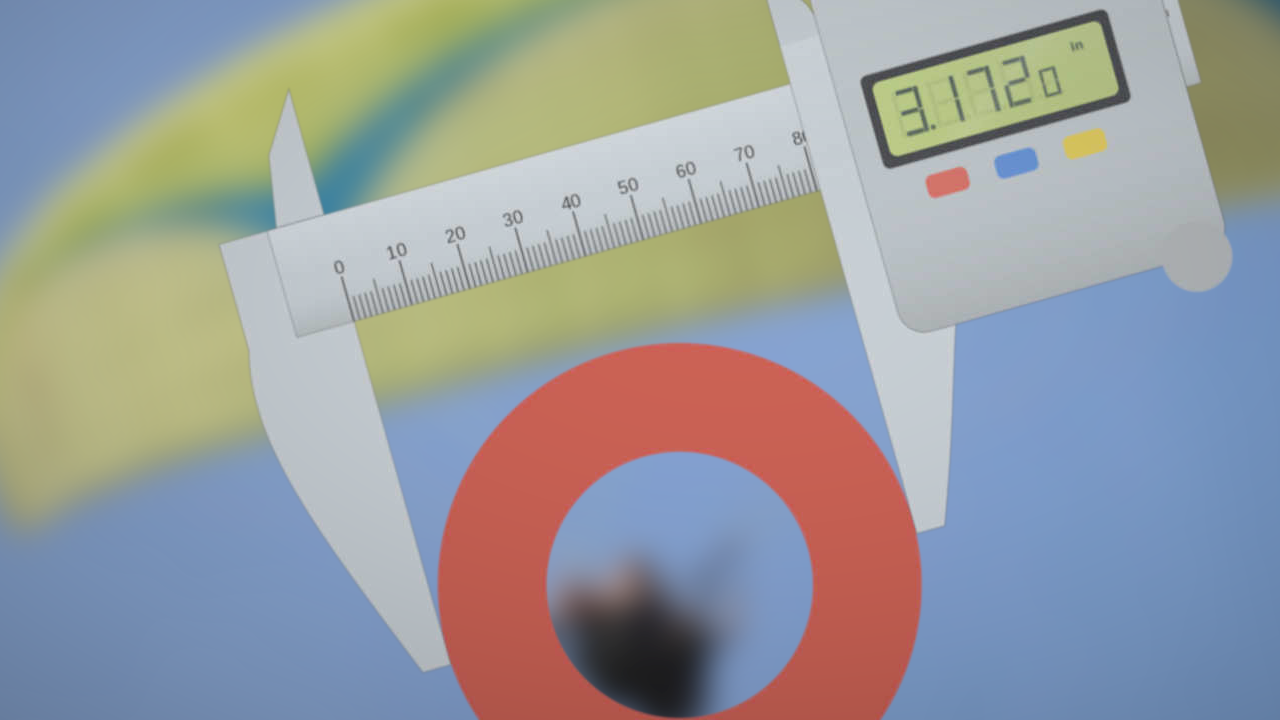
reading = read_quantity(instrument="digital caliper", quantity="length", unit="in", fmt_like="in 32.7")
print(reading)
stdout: in 3.1720
